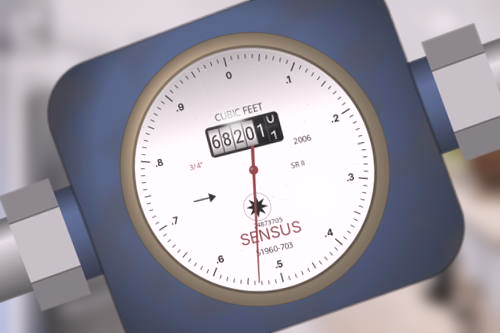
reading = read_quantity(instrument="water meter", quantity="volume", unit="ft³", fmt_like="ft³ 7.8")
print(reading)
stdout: ft³ 682010.53
